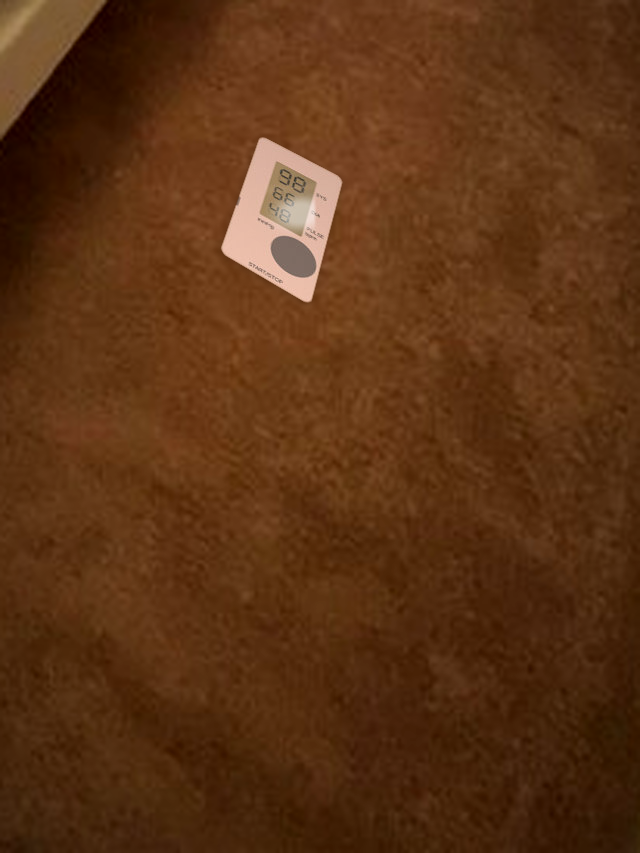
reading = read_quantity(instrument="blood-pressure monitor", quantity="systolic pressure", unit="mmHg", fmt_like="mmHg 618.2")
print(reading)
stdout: mmHg 98
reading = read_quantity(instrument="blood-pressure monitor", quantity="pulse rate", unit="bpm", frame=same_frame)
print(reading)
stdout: bpm 48
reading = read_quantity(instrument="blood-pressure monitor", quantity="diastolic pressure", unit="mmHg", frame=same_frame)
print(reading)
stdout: mmHg 66
